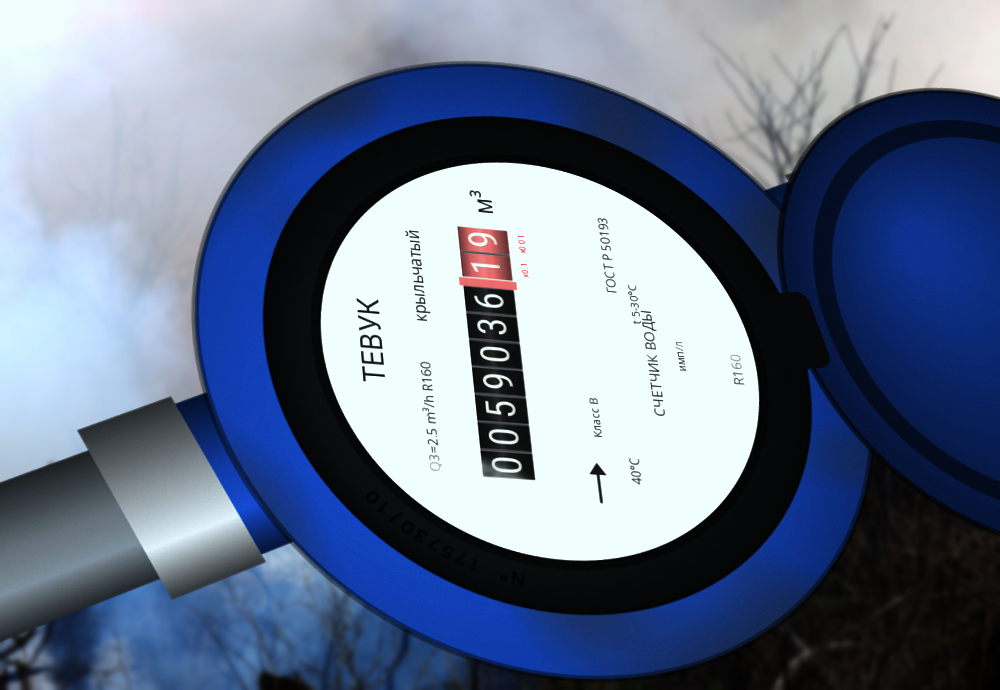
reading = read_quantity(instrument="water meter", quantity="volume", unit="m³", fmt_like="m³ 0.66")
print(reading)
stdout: m³ 59036.19
